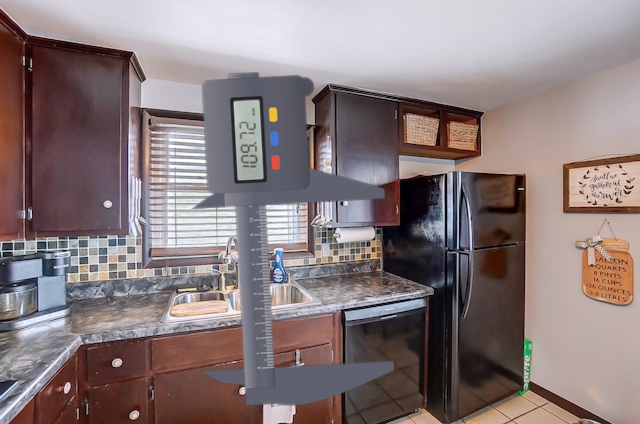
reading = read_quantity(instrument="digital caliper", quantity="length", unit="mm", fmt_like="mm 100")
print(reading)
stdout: mm 109.72
